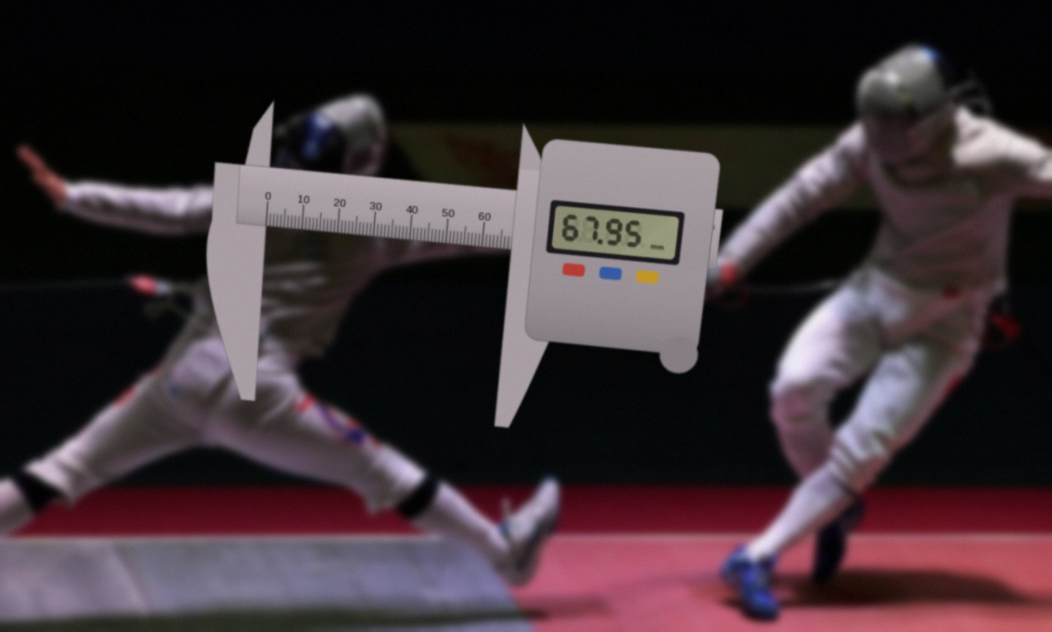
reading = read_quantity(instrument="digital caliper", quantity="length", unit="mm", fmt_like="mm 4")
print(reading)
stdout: mm 67.95
